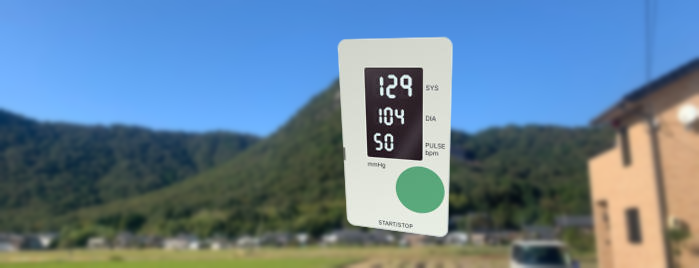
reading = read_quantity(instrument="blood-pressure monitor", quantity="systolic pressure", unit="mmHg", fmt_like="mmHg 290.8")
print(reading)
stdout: mmHg 129
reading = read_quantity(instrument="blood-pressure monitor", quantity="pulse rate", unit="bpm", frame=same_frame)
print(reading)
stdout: bpm 50
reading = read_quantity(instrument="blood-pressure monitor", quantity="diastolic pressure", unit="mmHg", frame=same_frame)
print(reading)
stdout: mmHg 104
